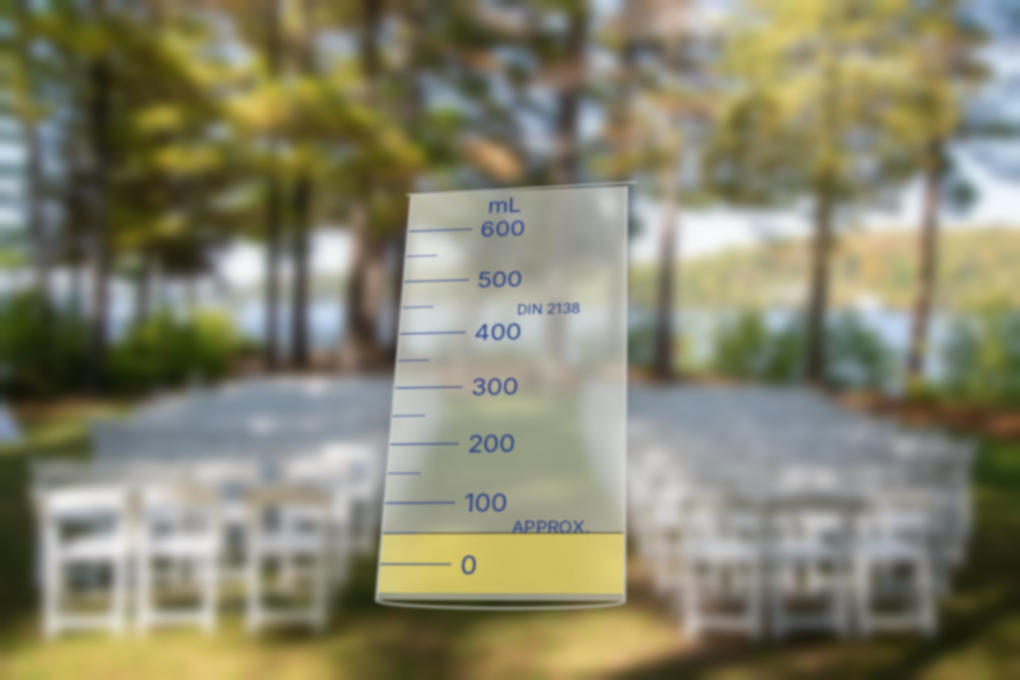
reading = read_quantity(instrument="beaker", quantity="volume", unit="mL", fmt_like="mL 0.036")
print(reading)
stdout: mL 50
